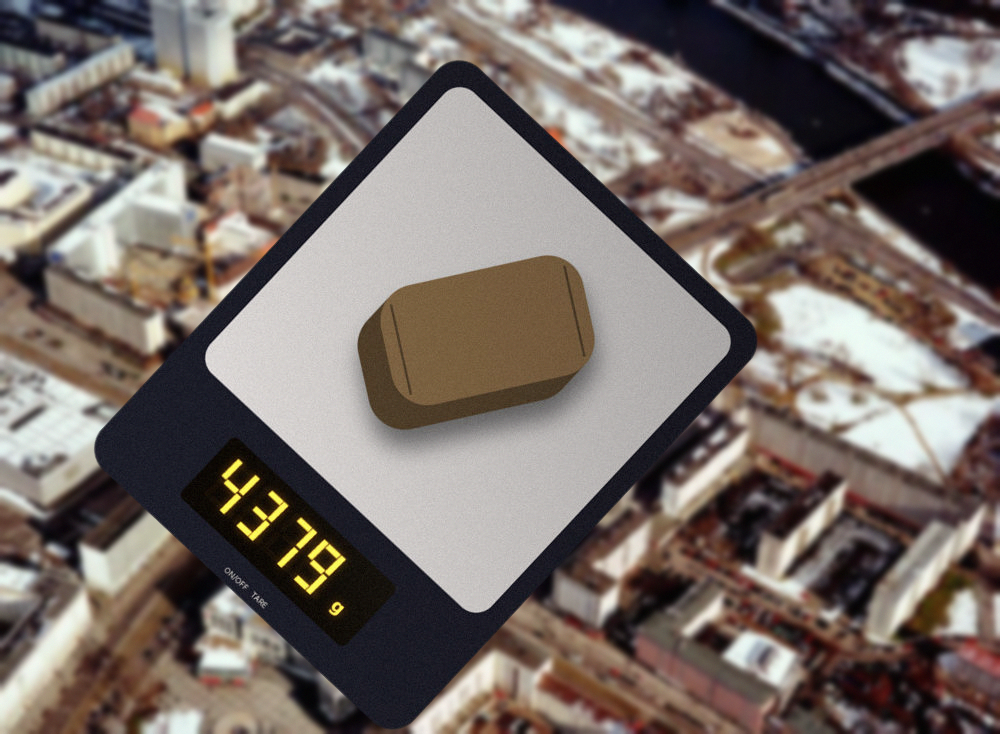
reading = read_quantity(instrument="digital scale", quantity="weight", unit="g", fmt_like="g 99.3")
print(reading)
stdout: g 4379
